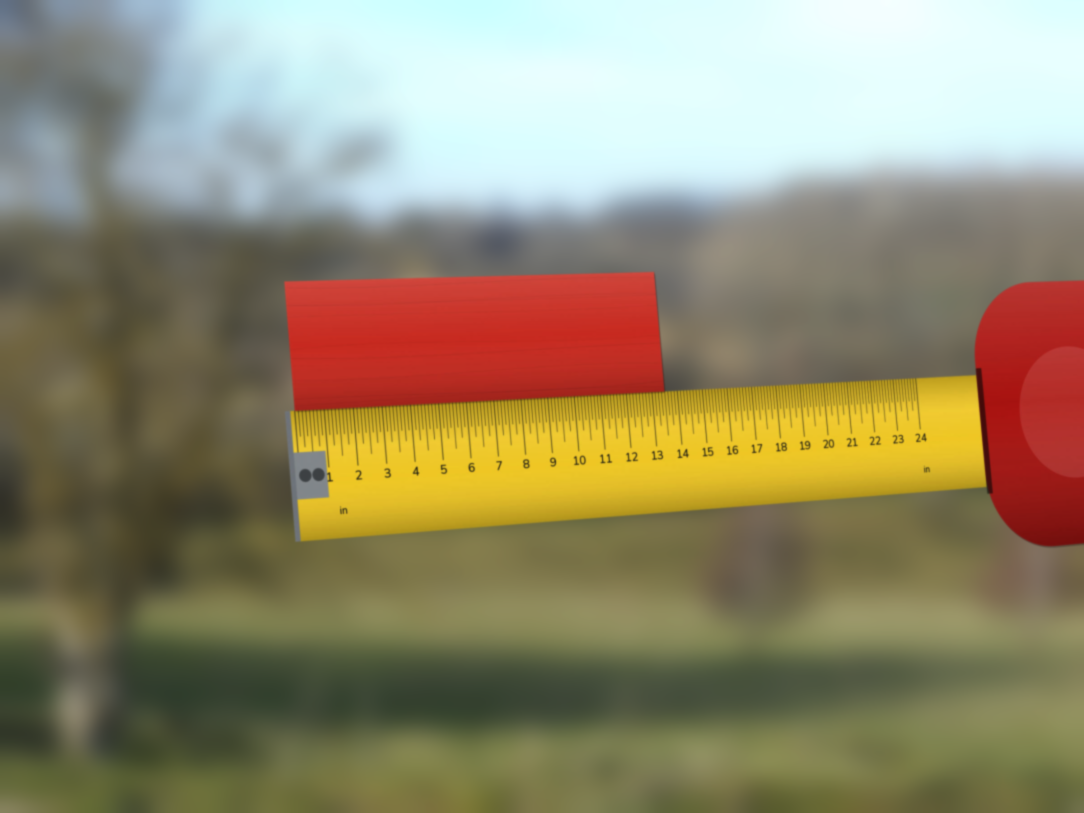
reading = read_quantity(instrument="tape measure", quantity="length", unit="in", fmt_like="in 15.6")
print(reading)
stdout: in 13.5
